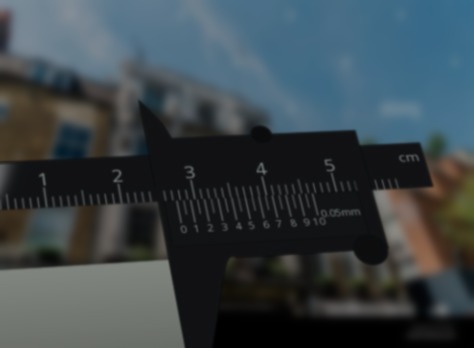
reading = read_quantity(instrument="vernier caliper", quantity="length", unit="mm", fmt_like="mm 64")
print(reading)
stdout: mm 27.5
